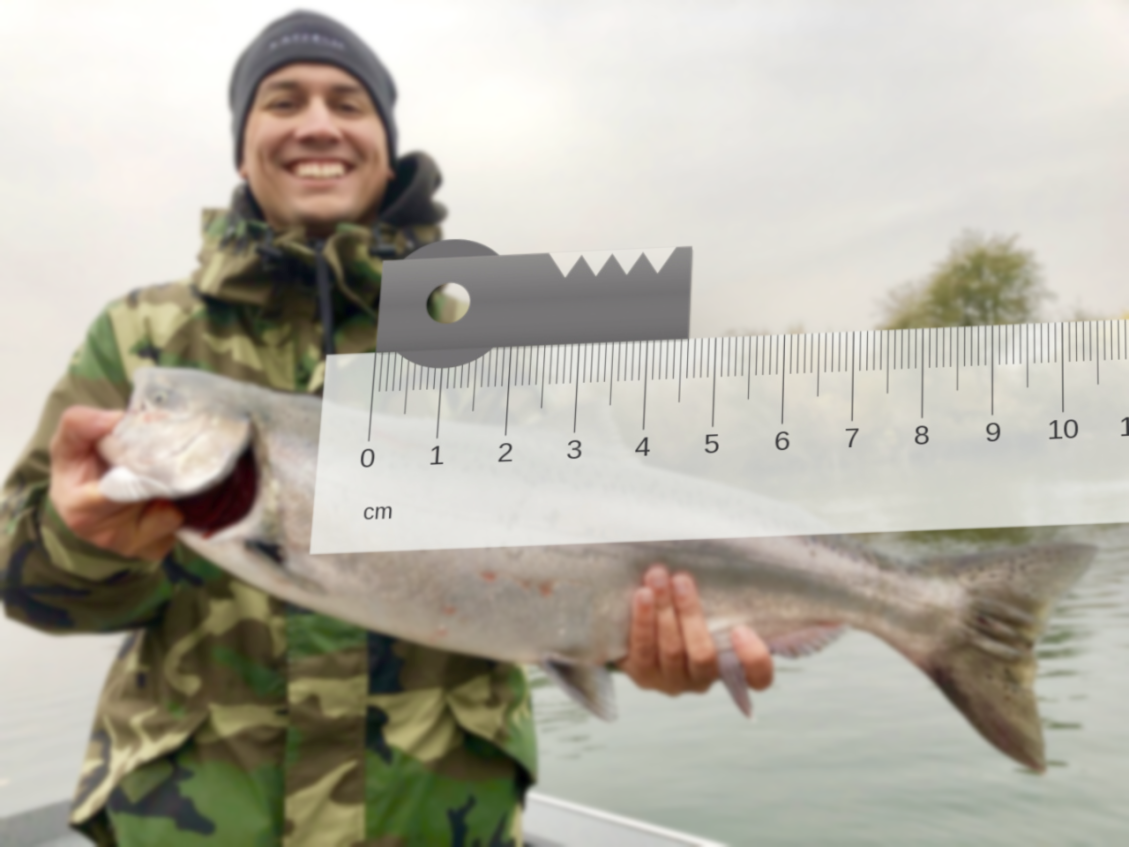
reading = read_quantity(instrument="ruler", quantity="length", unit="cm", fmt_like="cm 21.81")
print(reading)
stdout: cm 4.6
